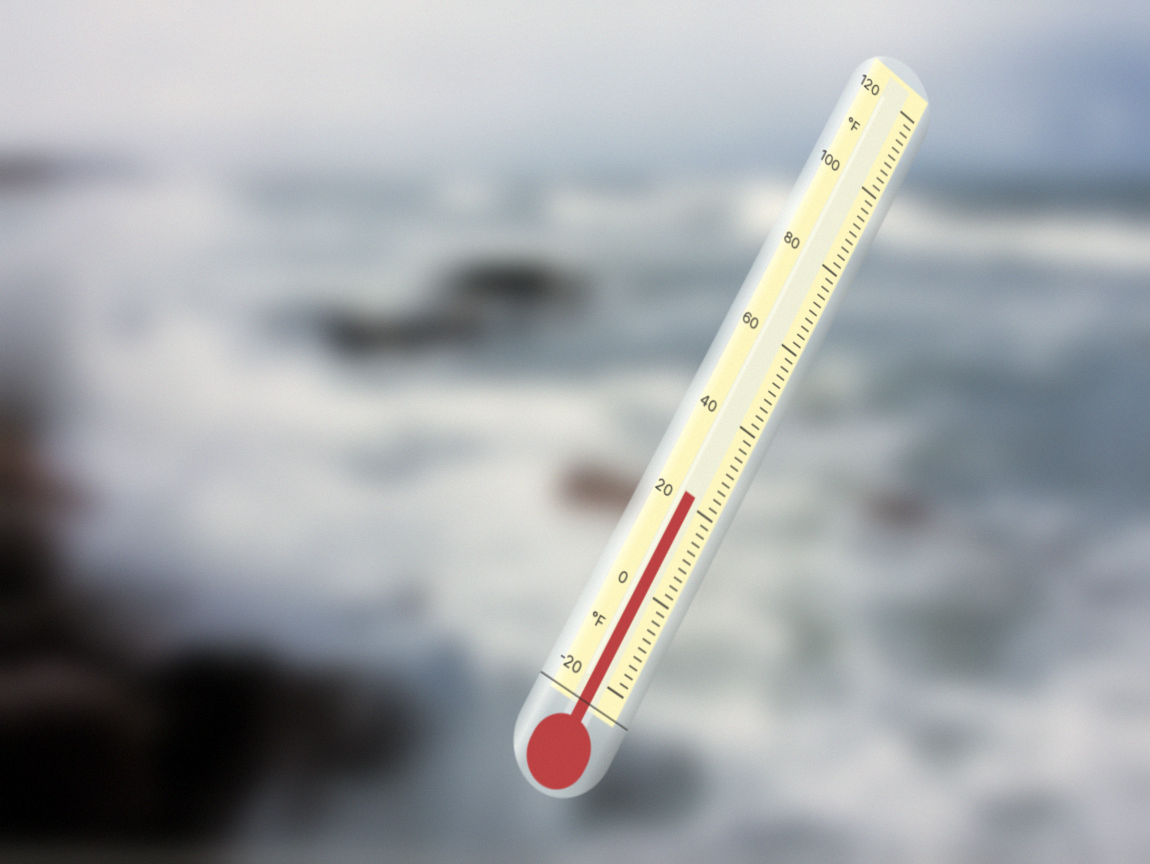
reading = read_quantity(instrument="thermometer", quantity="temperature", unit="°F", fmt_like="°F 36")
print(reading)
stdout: °F 22
